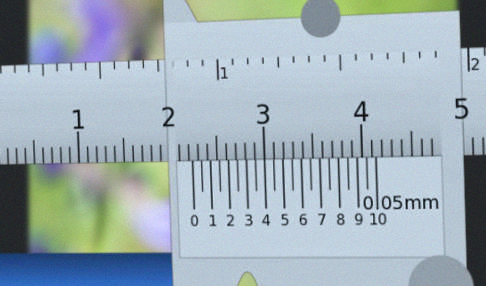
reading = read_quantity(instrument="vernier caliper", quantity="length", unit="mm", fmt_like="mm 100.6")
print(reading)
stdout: mm 22.4
